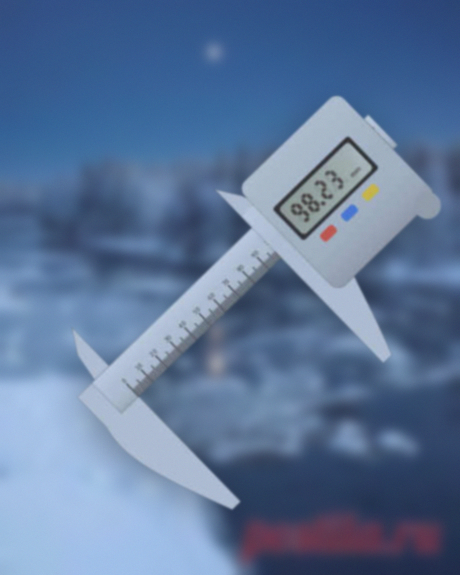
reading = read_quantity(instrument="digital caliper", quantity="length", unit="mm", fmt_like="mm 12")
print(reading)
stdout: mm 98.23
